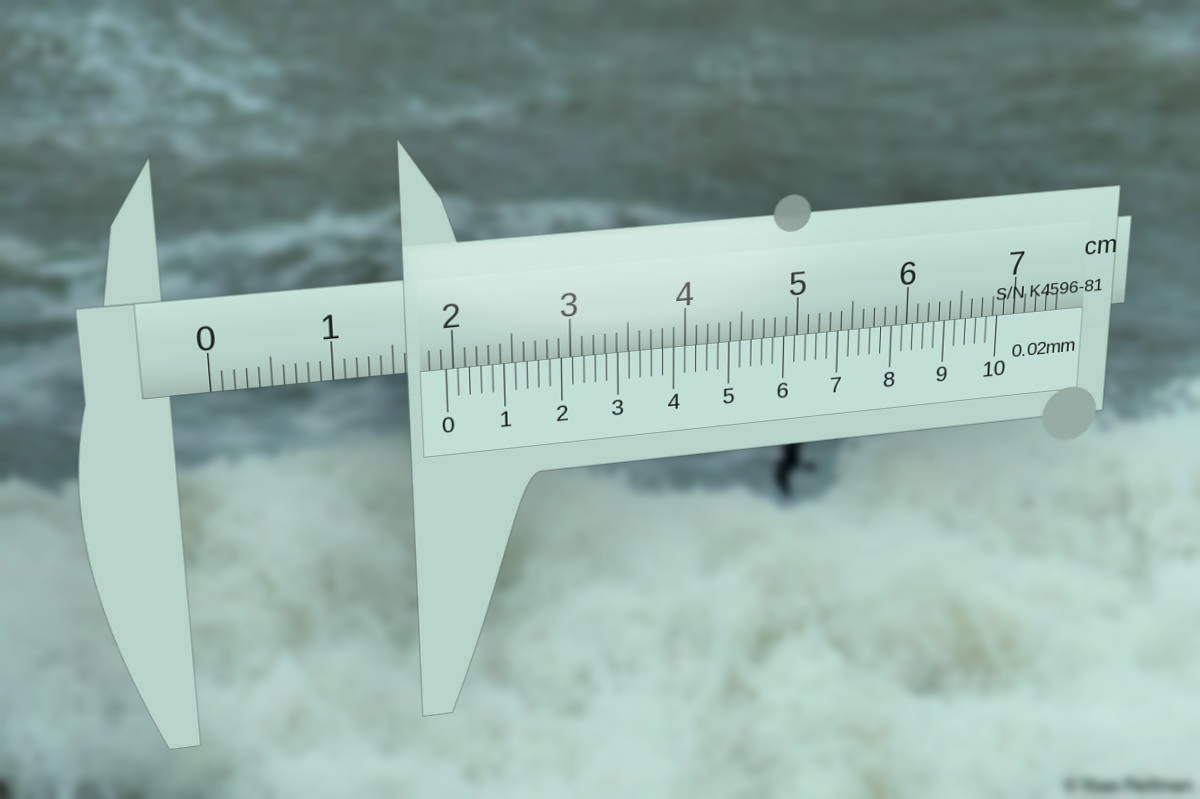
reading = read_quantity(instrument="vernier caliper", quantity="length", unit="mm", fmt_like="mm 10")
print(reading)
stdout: mm 19.4
